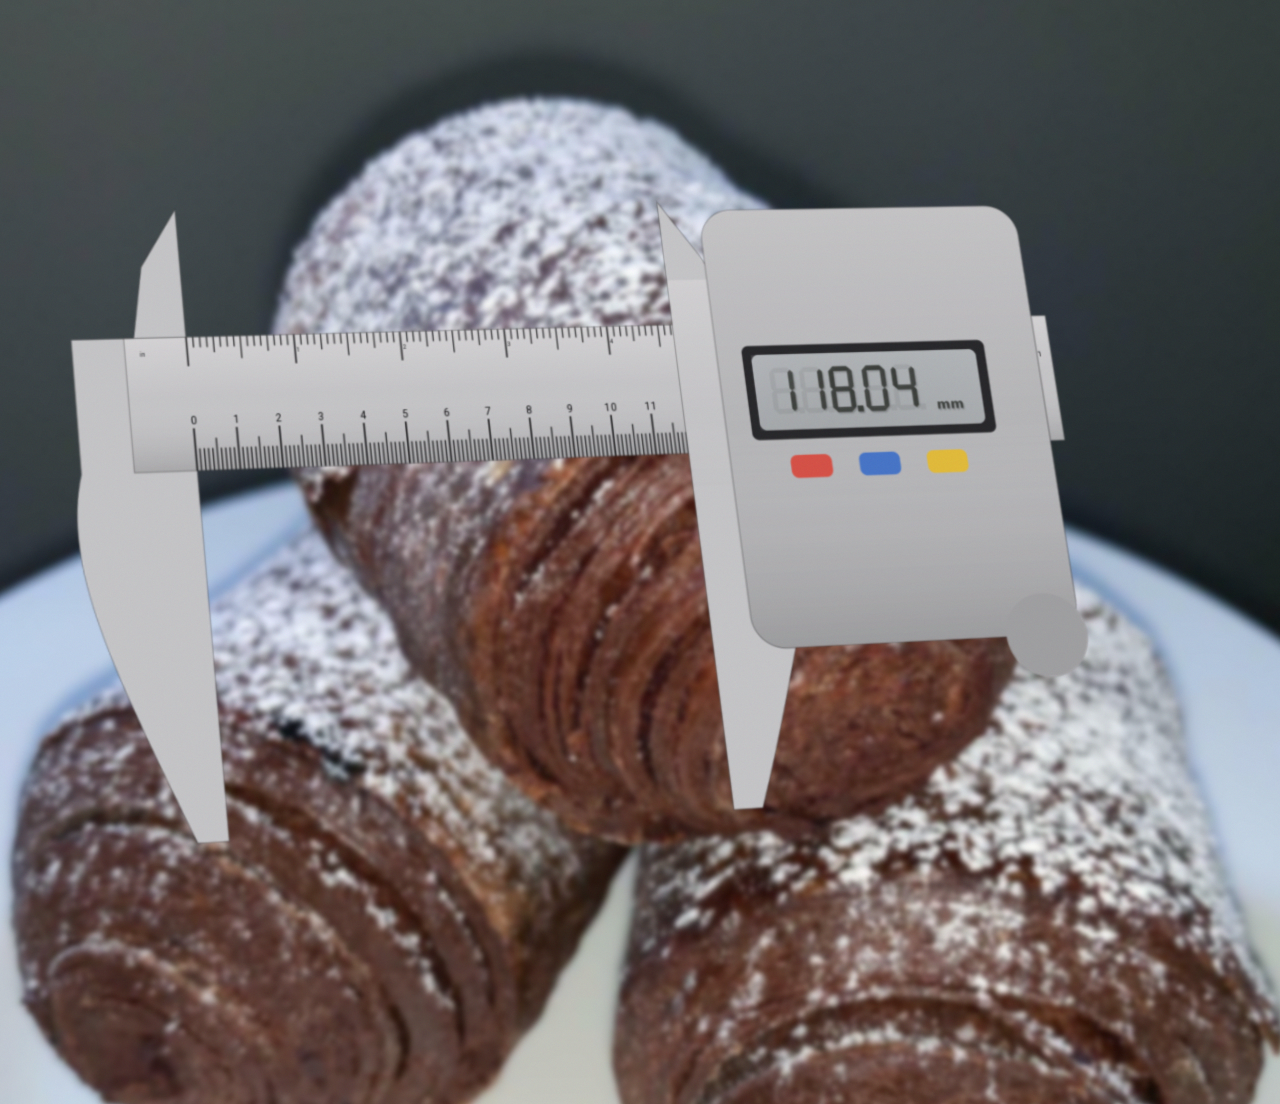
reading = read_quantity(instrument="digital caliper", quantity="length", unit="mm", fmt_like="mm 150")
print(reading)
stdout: mm 118.04
